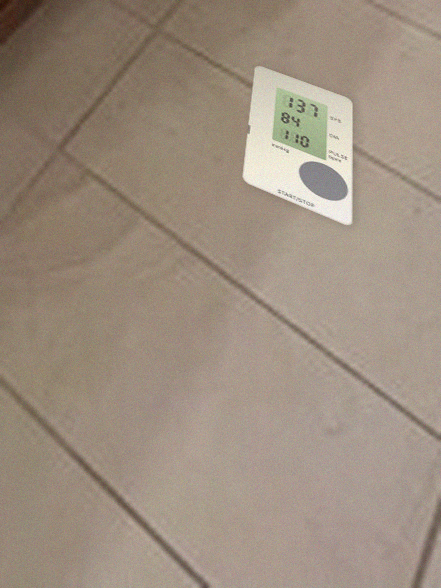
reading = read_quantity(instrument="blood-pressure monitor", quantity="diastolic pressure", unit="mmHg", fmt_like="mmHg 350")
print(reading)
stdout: mmHg 84
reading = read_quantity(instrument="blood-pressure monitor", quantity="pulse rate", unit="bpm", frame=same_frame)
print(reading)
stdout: bpm 110
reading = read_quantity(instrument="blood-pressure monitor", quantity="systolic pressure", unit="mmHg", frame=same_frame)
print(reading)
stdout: mmHg 137
